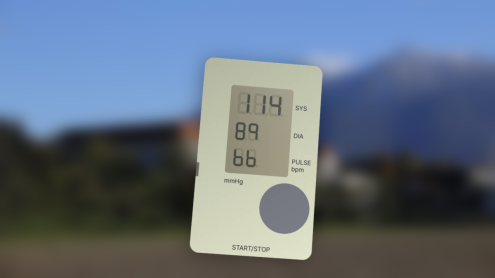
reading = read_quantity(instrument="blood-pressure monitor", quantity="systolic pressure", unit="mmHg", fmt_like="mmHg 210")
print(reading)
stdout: mmHg 114
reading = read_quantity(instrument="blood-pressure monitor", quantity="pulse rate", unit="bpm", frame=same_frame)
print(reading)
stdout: bpm 66
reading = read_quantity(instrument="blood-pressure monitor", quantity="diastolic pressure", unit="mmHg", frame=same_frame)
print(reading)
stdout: mmHg 89
